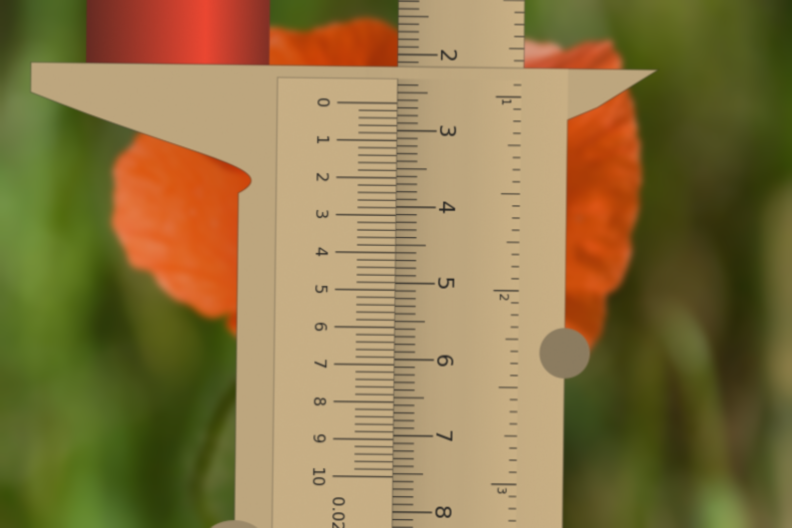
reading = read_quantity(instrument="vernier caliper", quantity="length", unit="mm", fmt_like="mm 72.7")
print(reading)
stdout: mm 26.4
